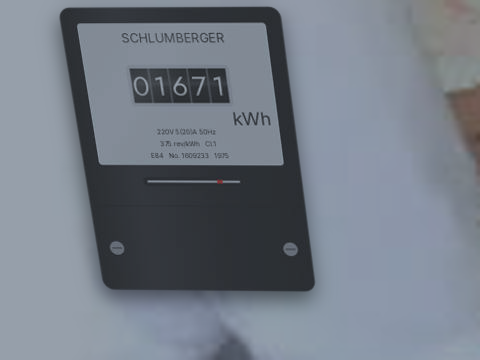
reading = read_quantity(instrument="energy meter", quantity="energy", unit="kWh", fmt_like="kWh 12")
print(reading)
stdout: kWh 1671
